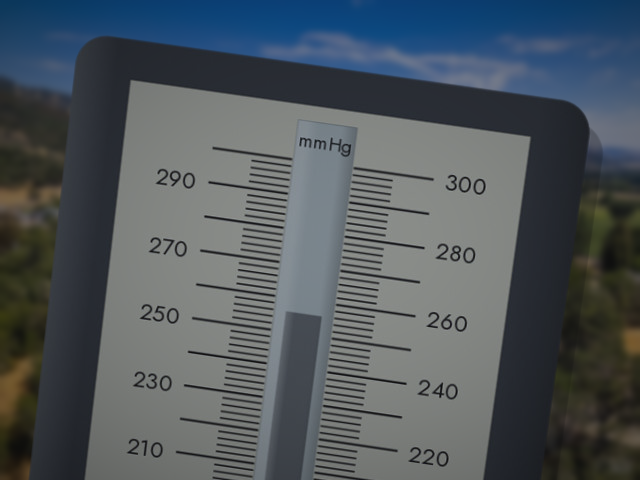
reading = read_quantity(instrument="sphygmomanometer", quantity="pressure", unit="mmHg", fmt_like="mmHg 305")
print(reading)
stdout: mmHg 256
